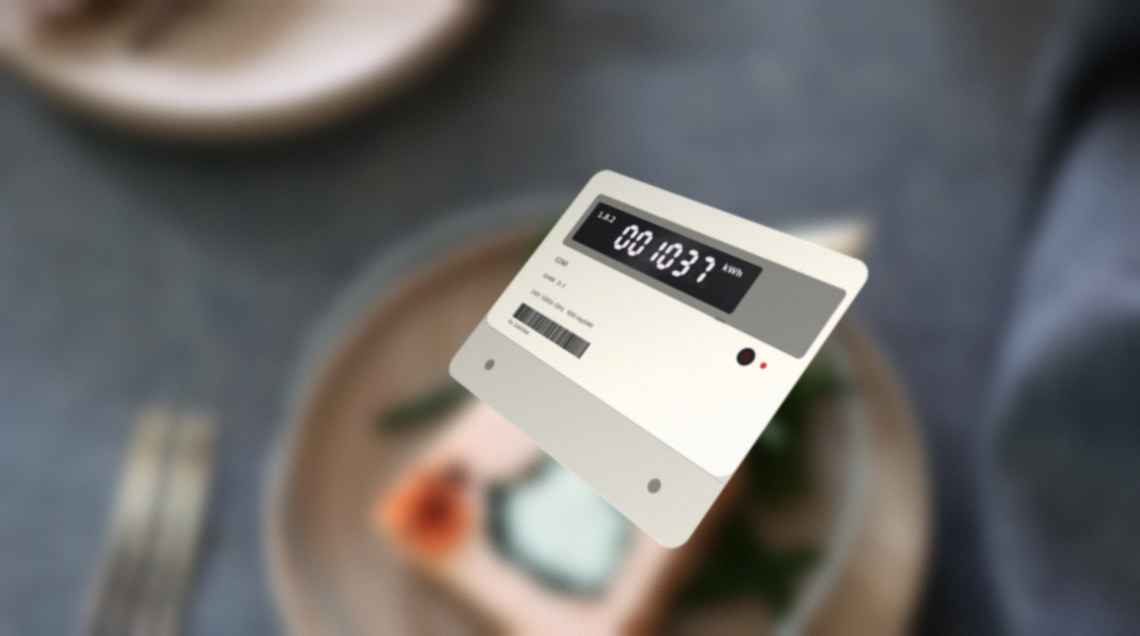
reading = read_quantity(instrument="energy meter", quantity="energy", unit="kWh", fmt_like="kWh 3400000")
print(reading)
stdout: kWh 1037
